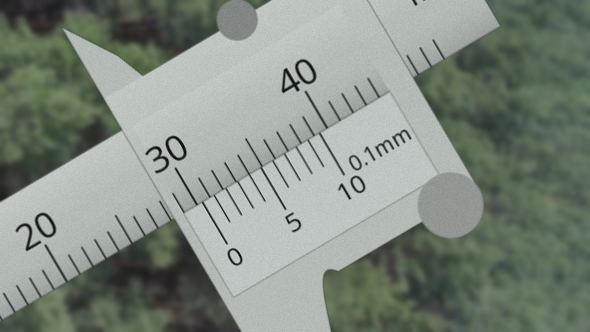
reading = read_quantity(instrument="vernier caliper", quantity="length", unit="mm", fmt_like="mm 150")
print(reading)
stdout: mm 30.4
